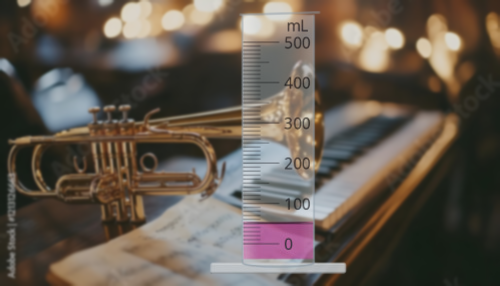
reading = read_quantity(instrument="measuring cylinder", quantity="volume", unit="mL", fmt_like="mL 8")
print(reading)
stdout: mL 50
